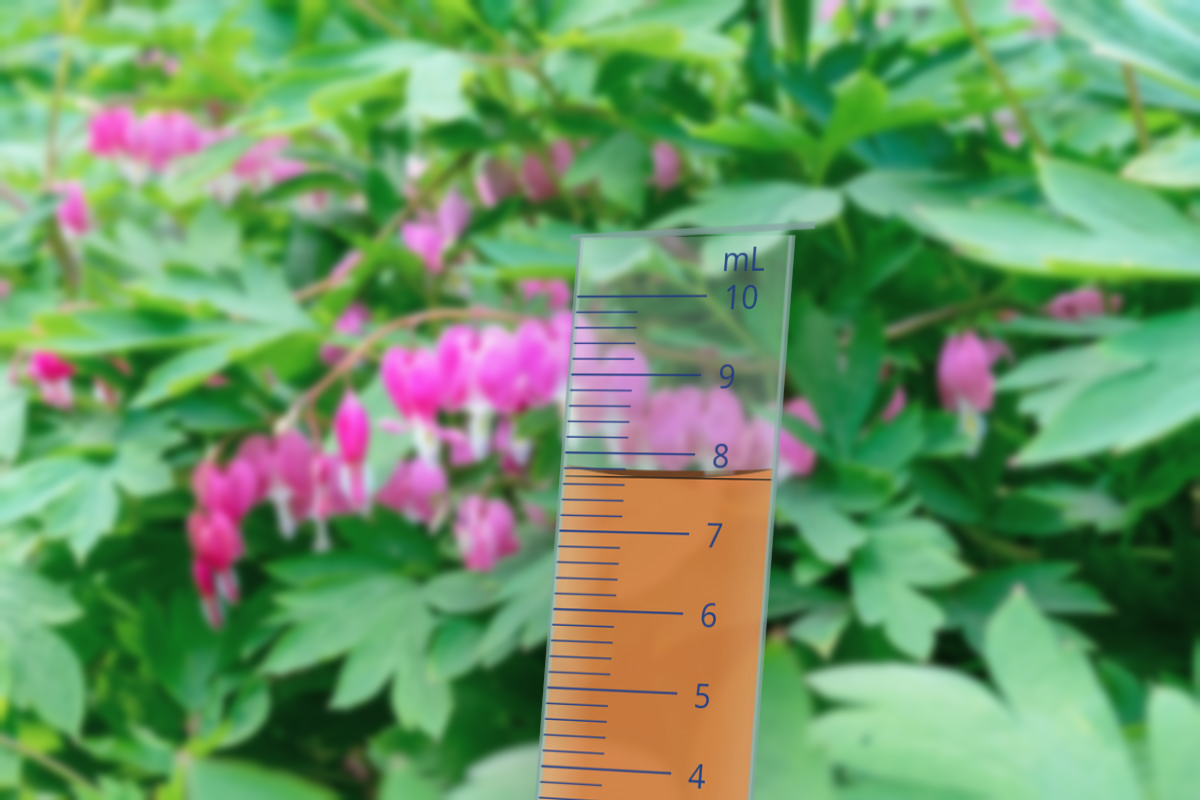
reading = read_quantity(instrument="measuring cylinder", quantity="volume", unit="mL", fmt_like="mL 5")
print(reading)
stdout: mL 7.7
